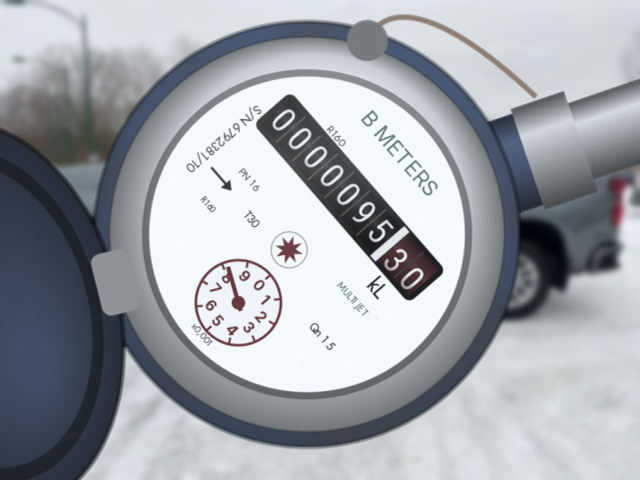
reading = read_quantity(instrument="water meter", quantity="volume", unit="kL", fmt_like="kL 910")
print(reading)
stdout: kL 95.298
